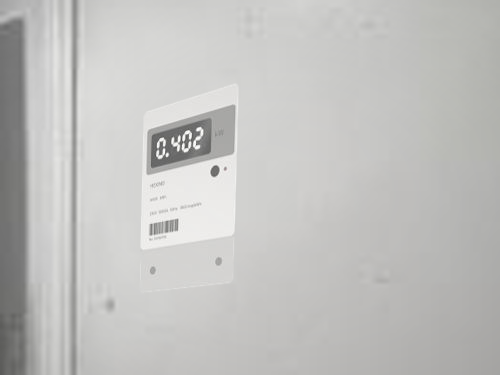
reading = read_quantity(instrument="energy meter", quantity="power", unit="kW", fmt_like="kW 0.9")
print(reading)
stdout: kW 0.402
